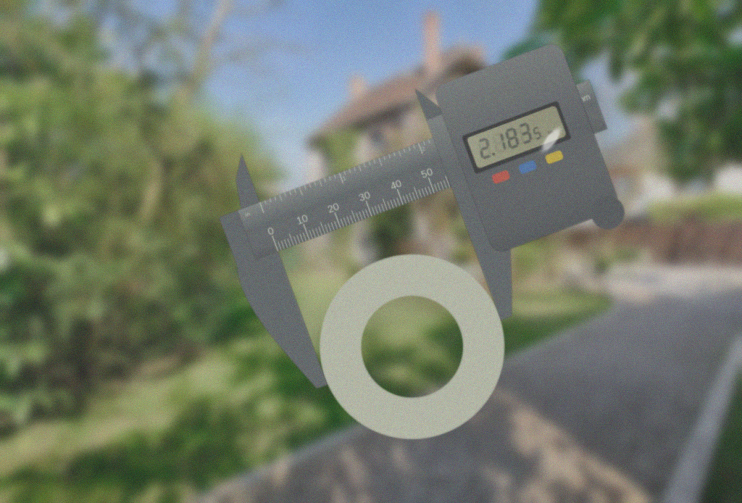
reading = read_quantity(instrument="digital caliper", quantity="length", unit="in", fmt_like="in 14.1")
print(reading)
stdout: in 2.1835
